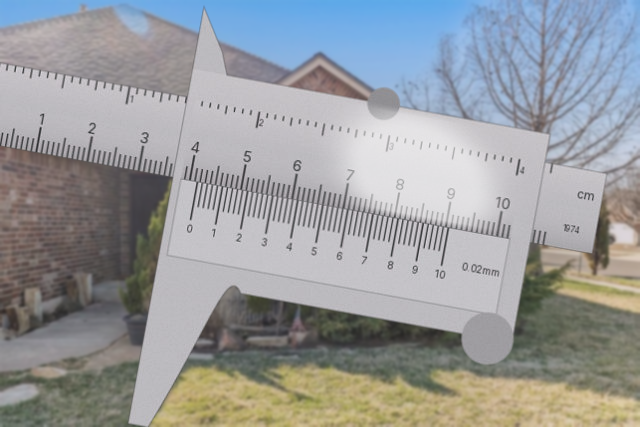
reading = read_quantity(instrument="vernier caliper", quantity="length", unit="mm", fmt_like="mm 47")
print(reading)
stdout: mm 41.5
